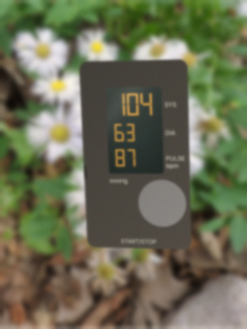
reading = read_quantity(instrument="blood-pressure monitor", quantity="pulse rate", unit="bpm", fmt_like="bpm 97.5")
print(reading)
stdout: bpm 87
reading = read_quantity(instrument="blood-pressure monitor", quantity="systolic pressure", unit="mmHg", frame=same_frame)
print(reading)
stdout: mmHg 104
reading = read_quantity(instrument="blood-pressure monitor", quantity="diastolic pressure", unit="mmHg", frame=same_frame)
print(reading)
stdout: mmHg 63
